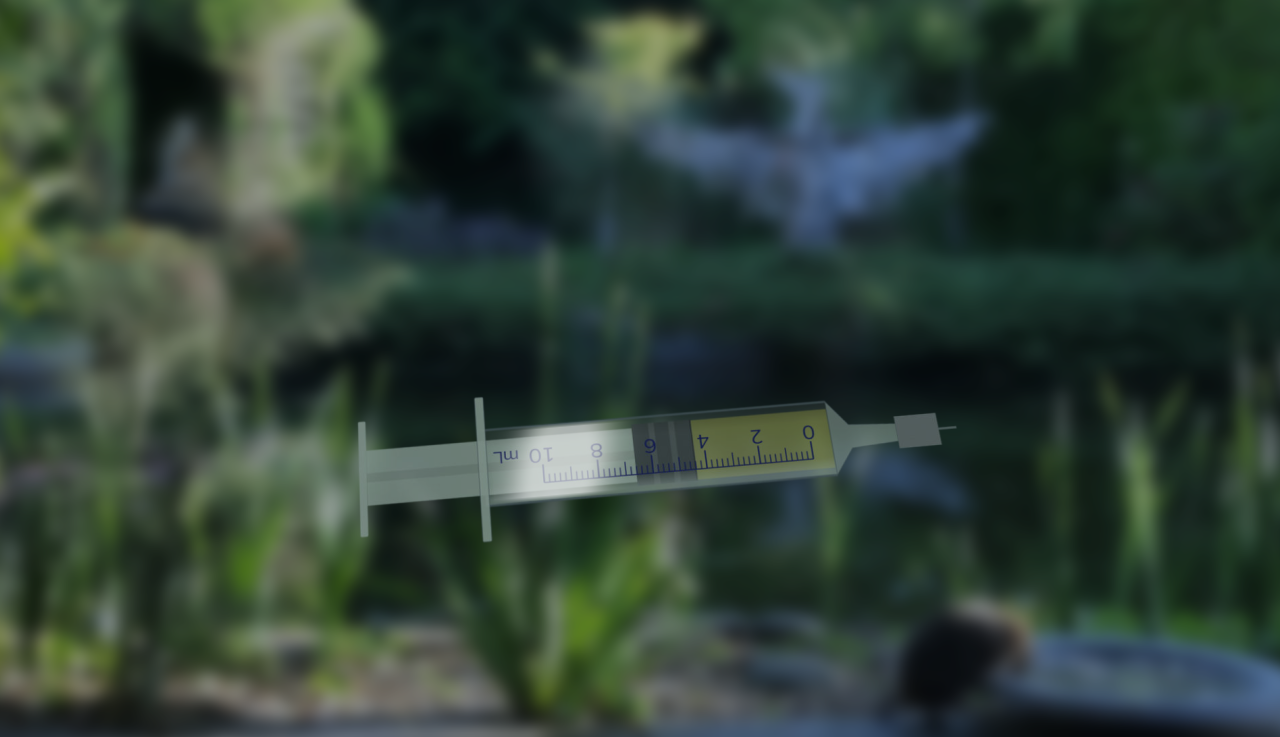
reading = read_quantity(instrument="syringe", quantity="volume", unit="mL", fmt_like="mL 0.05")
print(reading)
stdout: mL 4.4
